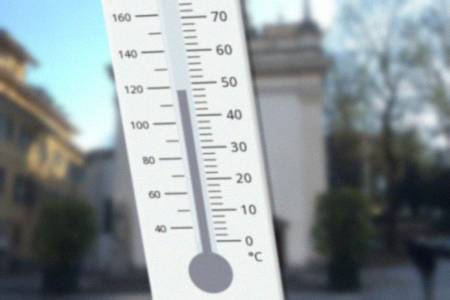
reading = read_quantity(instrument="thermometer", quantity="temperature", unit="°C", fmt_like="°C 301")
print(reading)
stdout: °C 48
